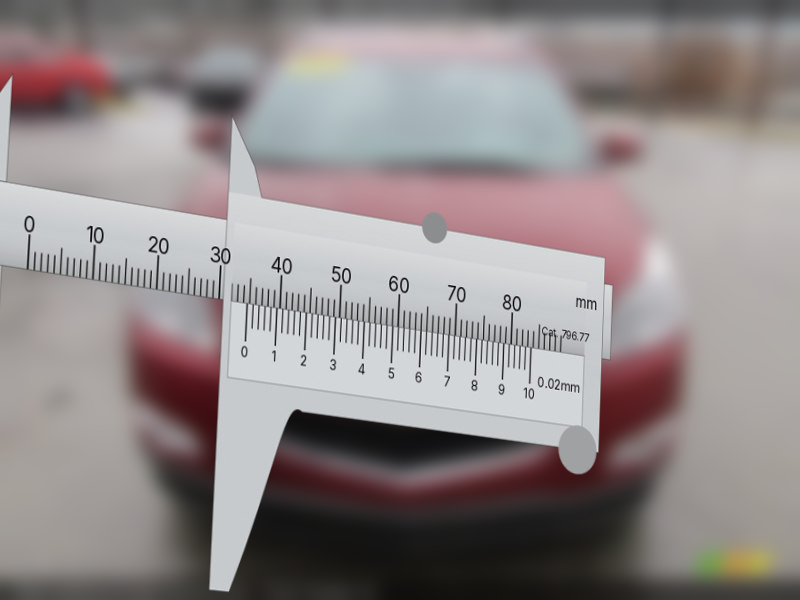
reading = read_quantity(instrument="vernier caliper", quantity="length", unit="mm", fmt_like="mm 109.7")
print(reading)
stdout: mm 34.6
